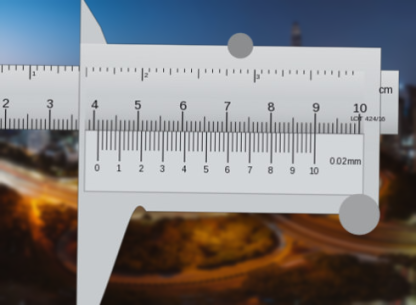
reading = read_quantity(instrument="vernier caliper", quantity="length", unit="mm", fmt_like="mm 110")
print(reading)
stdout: mm 41.0
